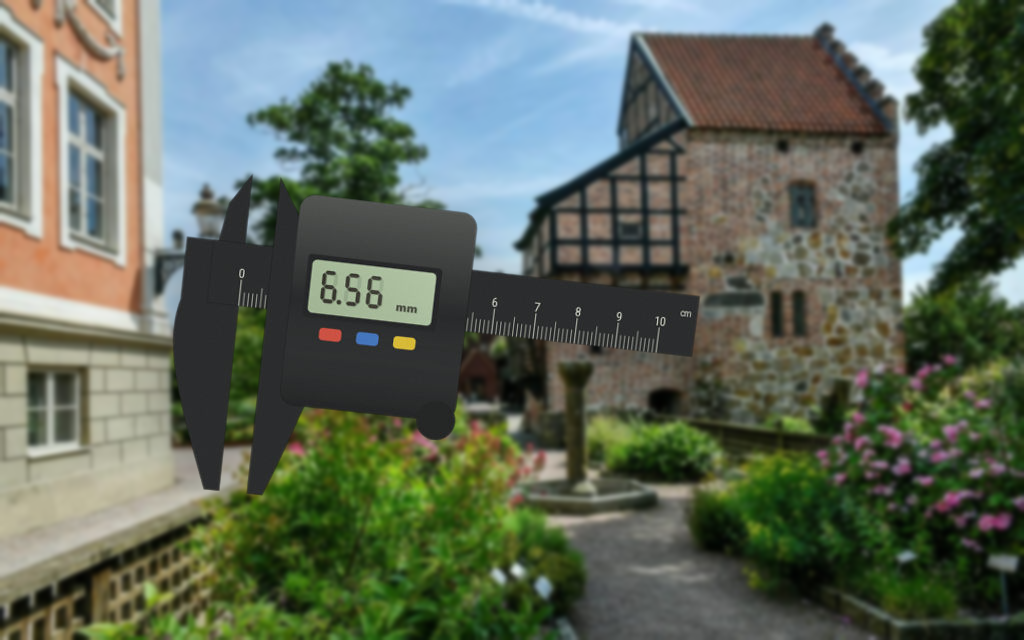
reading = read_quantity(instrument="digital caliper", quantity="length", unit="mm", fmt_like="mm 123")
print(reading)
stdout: mm 6.56
